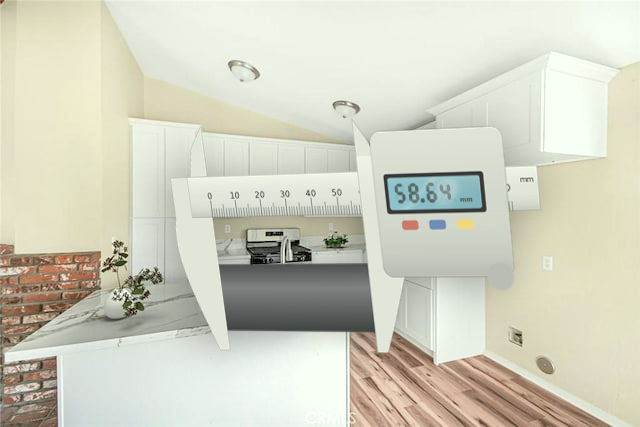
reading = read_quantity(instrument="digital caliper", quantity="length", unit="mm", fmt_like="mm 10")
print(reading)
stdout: mm 58.64
